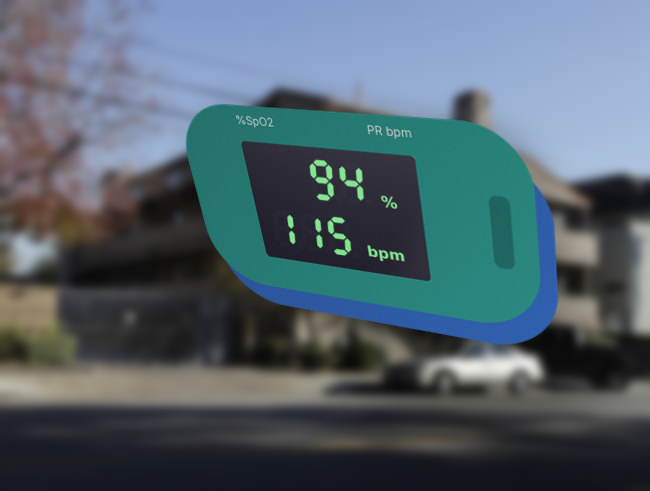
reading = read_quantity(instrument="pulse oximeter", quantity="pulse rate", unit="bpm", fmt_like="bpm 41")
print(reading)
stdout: bpm 115
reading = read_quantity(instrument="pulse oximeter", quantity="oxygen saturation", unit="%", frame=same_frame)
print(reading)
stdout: % 94
